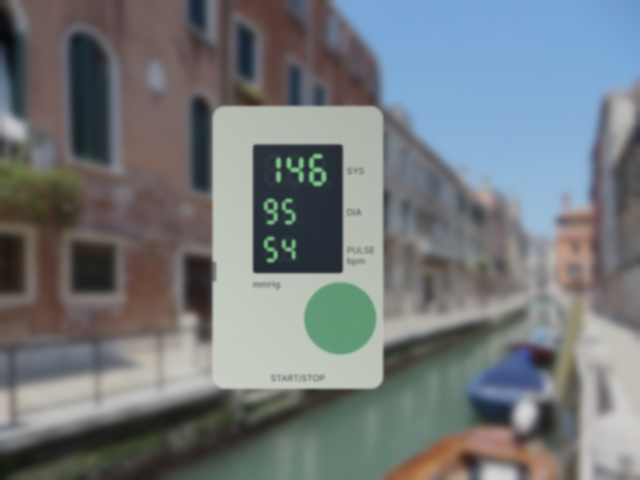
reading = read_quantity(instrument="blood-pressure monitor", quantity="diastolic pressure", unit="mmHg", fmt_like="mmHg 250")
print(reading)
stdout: mmHg 95
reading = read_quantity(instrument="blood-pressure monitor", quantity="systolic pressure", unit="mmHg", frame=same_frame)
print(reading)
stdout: mmHg 146
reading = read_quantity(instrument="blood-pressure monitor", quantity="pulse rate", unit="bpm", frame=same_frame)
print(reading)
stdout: bpm 54
